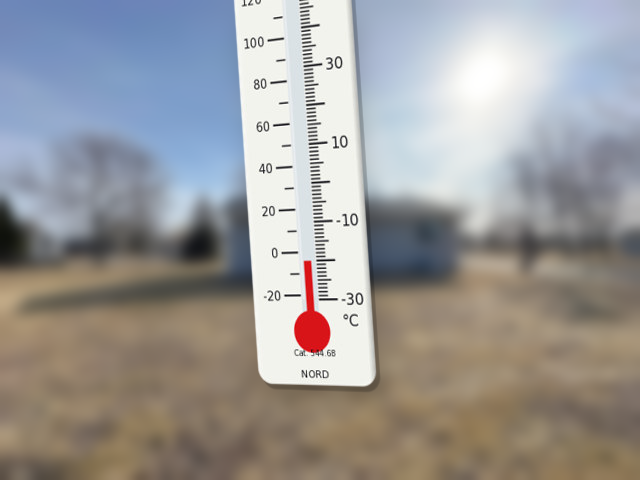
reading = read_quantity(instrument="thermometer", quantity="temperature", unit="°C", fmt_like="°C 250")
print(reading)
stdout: °C -20
